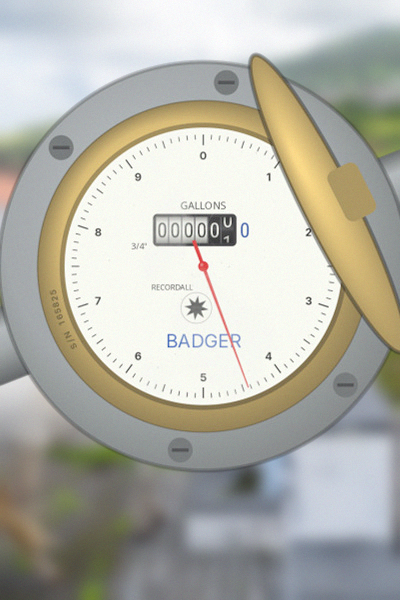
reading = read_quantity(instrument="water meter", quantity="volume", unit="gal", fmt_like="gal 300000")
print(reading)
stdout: gal 4.4
